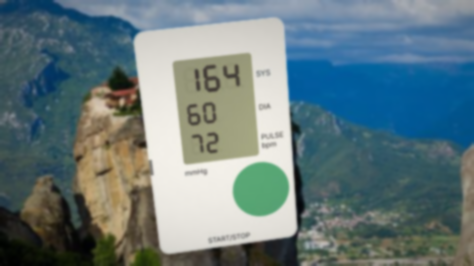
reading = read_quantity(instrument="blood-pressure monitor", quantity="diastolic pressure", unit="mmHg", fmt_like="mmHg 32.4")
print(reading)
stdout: mmHg 60
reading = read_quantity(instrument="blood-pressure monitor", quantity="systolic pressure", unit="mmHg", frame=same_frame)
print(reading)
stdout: mmHg 164
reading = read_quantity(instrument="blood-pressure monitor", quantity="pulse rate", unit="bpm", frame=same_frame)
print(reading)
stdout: bpm 72
